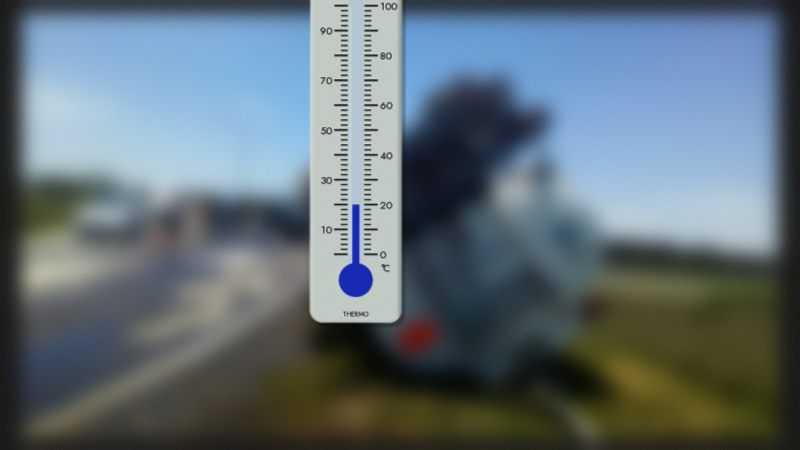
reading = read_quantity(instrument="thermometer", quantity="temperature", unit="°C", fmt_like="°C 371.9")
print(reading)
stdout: °C 20
